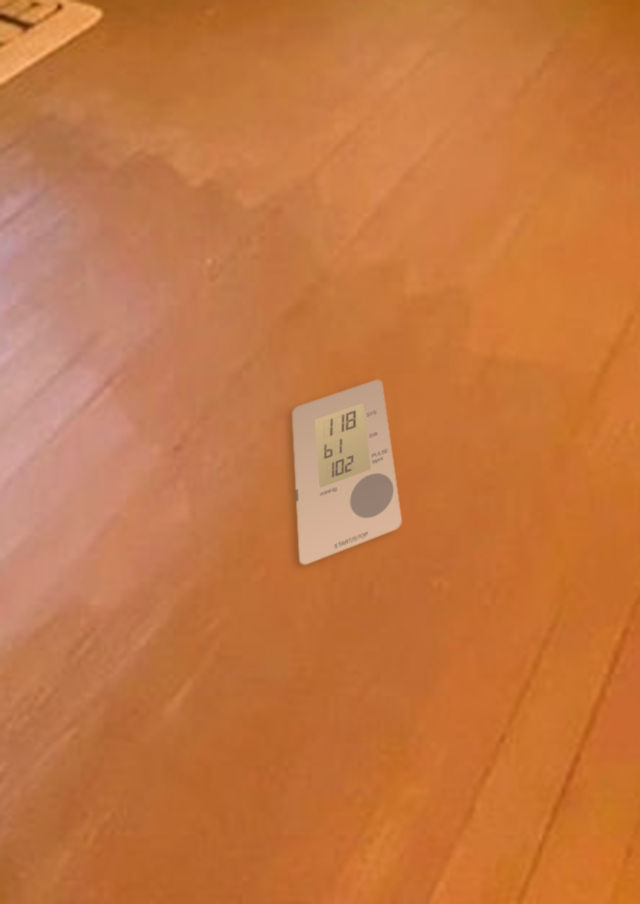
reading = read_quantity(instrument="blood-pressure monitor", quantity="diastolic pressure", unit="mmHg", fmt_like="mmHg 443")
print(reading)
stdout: mmHg 61
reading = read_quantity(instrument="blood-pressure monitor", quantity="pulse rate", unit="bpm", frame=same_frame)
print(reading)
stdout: bpm 102
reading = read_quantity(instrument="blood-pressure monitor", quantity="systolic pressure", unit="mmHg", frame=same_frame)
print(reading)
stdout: mmHg 118
